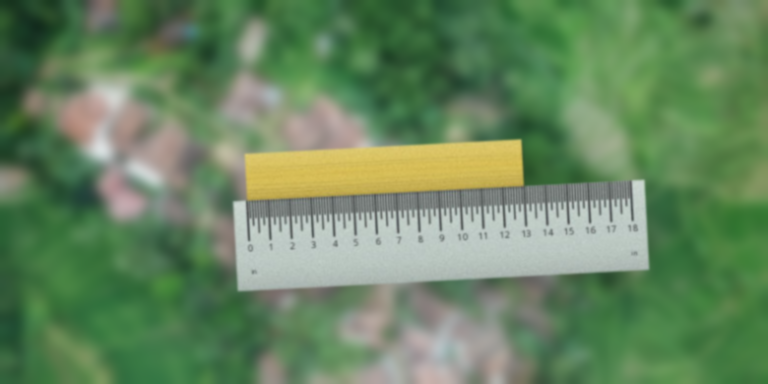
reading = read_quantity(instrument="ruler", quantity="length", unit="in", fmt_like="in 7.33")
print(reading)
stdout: in 13
